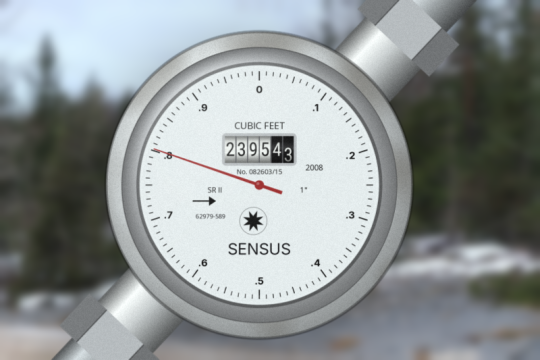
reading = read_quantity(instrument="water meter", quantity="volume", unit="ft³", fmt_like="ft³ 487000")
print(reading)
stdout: ft³ 239542.80
